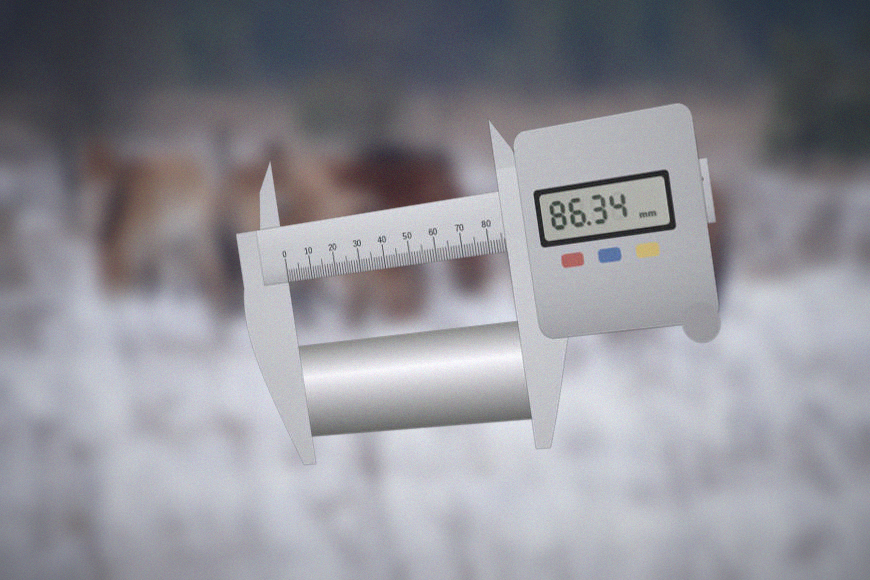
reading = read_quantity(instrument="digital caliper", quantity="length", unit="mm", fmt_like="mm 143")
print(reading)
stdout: mm 86.34
